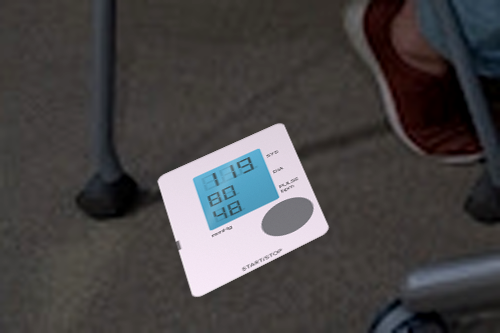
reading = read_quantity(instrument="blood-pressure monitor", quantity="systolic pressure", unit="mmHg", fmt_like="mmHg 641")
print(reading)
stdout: mmHg 119
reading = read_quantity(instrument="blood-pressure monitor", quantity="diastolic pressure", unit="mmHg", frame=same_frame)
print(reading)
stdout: mmHg 80
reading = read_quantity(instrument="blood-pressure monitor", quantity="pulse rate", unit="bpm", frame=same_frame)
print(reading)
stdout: bpm 48
